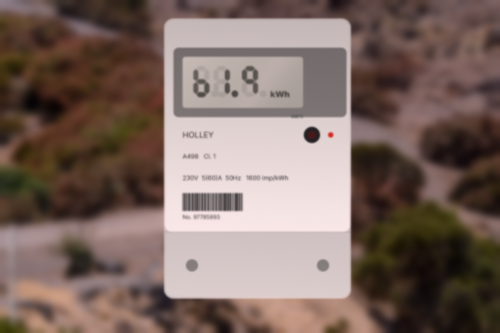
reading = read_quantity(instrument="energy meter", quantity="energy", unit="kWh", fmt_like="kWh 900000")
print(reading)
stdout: kWh 61.9
